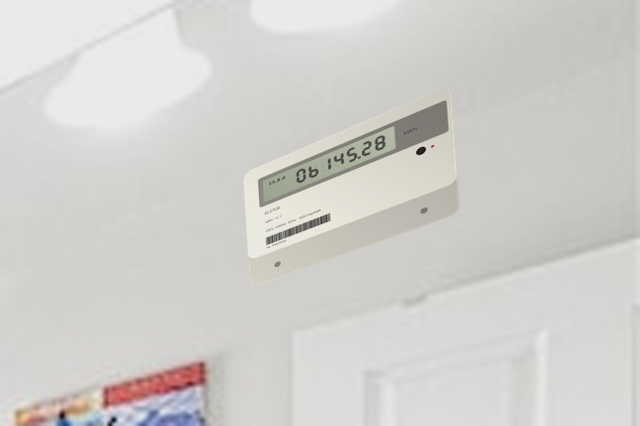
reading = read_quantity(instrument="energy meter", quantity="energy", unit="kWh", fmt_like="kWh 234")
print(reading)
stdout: kWh 6145.28
